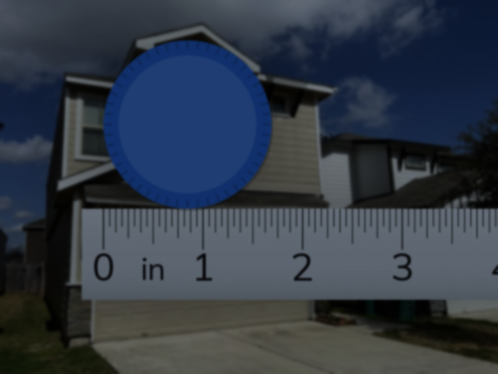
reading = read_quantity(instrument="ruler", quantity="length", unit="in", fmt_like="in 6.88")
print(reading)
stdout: in 1.6875
